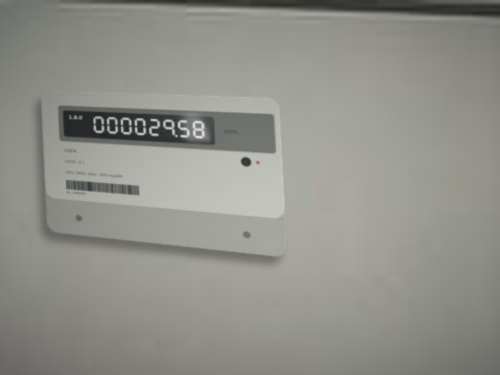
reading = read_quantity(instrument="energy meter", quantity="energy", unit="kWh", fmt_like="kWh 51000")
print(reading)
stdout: kWh 29.58
